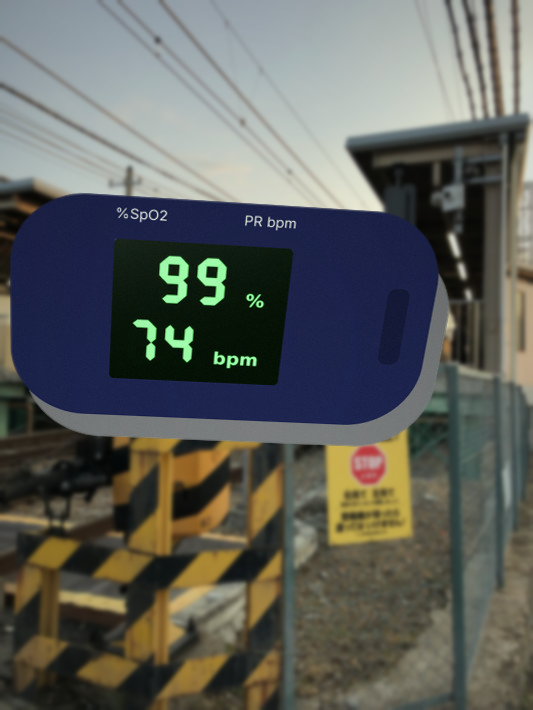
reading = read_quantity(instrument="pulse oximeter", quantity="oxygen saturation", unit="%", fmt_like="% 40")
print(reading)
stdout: % 99
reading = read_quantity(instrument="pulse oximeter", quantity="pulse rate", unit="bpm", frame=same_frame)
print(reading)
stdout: bpm 74
